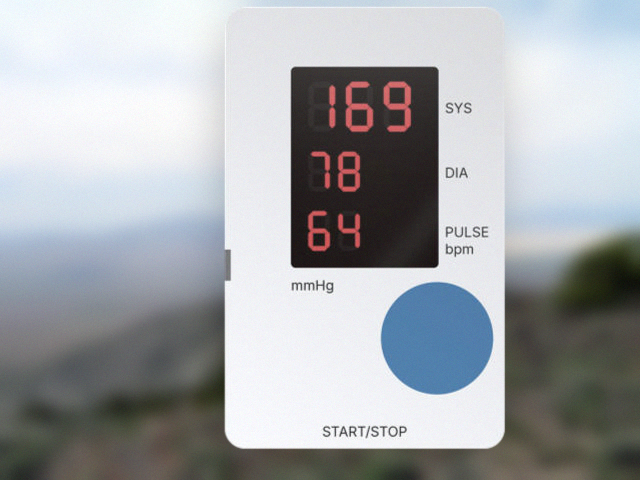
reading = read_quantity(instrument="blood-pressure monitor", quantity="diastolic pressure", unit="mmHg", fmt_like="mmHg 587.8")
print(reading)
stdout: mmHg 78
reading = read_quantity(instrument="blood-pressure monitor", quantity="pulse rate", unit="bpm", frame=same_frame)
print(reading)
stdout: bpm 64
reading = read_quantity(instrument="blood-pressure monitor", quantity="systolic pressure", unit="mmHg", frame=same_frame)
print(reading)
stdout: mmHg 169
